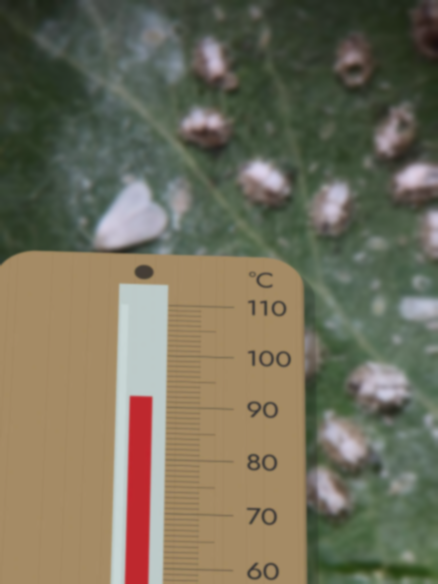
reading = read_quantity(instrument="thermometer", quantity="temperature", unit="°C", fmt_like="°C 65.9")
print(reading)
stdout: °C 92
